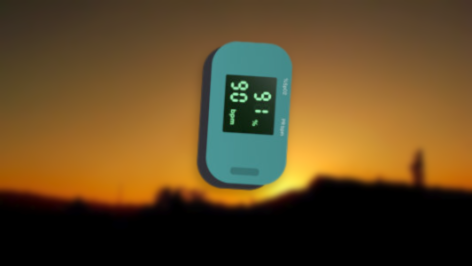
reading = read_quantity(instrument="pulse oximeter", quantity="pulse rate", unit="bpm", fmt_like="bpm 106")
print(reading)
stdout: bpm 90
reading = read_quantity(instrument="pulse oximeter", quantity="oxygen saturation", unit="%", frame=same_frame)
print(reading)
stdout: % 91
